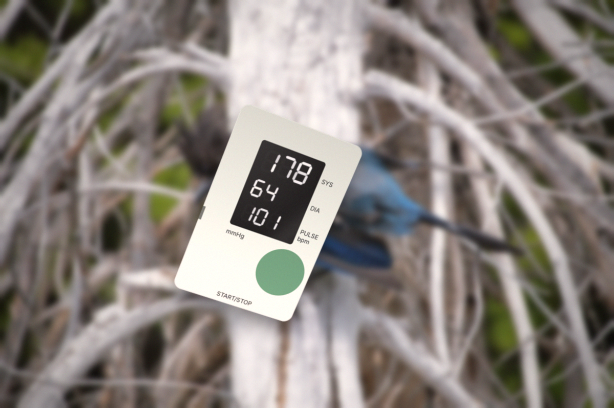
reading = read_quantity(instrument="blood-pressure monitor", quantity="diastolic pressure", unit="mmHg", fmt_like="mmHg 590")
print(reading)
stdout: mmHg 64
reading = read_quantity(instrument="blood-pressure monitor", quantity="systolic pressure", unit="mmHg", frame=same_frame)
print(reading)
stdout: mmHg 178
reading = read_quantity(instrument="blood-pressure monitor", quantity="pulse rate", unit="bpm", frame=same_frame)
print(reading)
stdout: bpm 101
